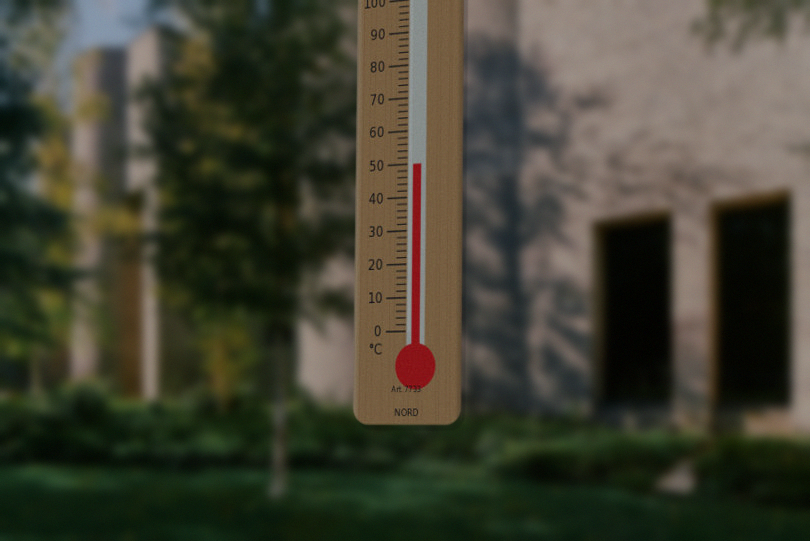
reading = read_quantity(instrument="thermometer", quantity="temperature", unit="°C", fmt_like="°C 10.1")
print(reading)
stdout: °C 50
